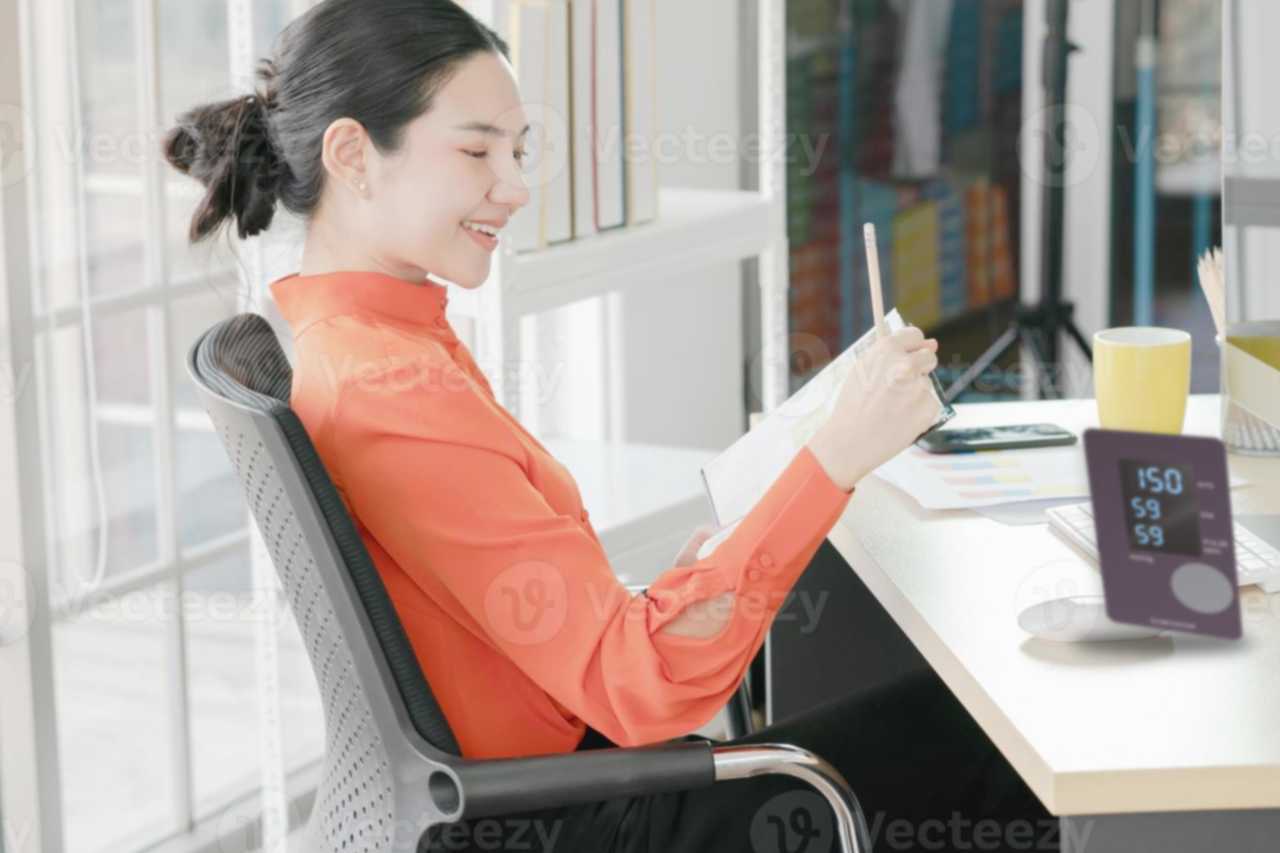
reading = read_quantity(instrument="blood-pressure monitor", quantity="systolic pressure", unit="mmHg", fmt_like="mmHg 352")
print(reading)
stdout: mmHg 150
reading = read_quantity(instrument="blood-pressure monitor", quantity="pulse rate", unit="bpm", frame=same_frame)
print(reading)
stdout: bpm 59
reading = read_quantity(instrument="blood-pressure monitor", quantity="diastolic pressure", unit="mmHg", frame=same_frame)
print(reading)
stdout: mmHg 59
